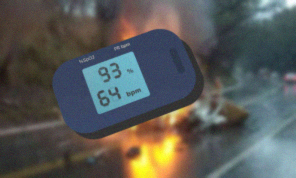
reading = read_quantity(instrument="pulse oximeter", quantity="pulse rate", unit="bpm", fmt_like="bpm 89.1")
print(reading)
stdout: bpm 64
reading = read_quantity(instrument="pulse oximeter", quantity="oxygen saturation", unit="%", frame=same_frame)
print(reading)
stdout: % 93
